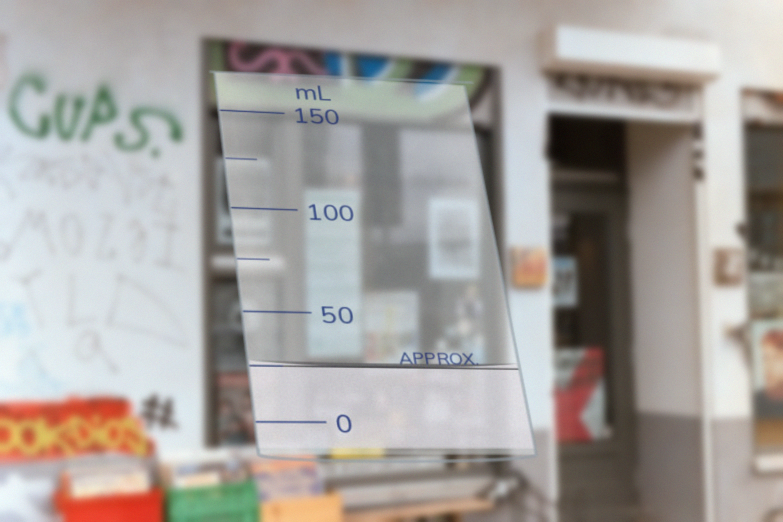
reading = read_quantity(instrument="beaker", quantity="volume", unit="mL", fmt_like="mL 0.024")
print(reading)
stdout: mL 25
